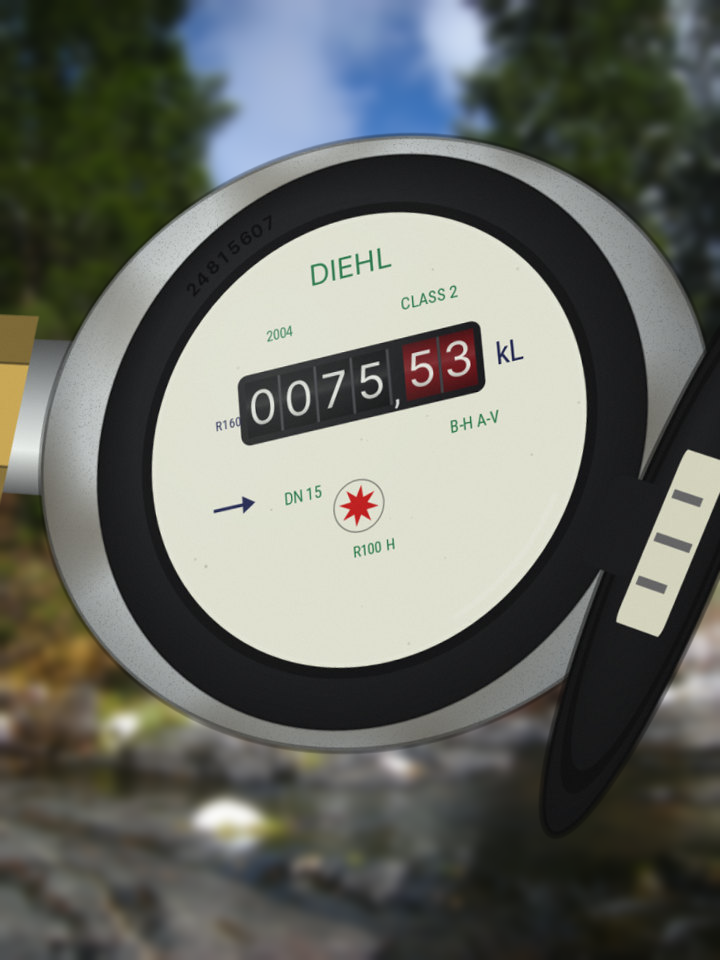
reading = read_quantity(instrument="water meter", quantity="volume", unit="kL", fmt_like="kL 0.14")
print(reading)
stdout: kL 75.53
